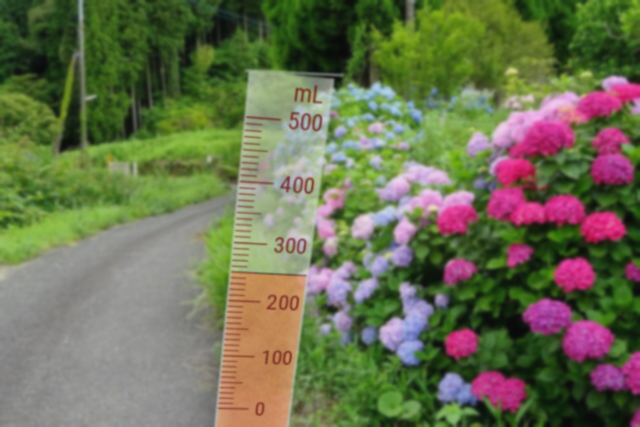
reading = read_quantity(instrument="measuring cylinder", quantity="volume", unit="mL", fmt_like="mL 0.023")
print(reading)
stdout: mL 250
